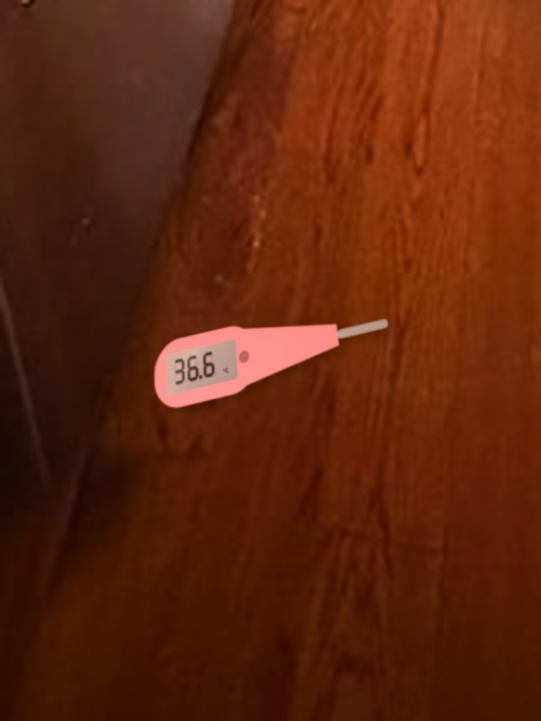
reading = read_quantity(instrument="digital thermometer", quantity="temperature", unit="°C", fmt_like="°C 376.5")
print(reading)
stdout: °C 36.6
